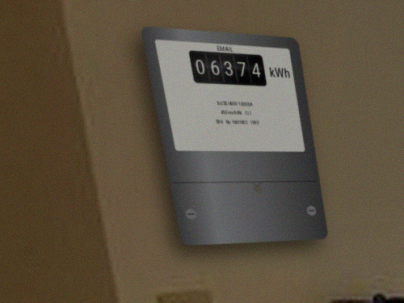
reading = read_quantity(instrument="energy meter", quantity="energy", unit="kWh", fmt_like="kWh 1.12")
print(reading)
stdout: kWh 6374
